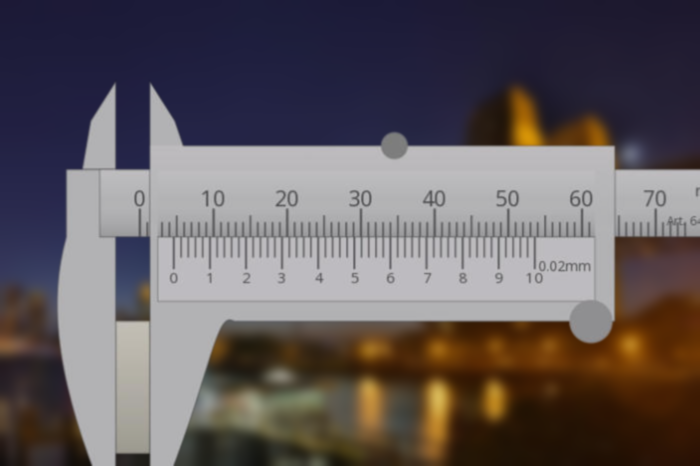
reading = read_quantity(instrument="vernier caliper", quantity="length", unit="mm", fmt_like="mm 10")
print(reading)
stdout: mm 4.6
